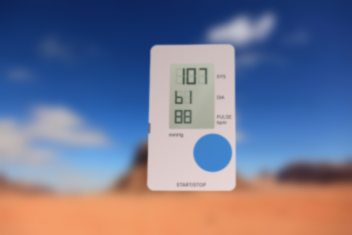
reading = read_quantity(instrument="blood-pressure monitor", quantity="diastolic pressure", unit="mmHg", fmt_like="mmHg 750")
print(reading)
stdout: mmHg 61
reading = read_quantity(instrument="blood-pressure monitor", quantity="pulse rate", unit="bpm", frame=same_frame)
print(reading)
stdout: bpm 88
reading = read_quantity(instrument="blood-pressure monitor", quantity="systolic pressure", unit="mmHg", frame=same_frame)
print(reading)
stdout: mmHg 107
